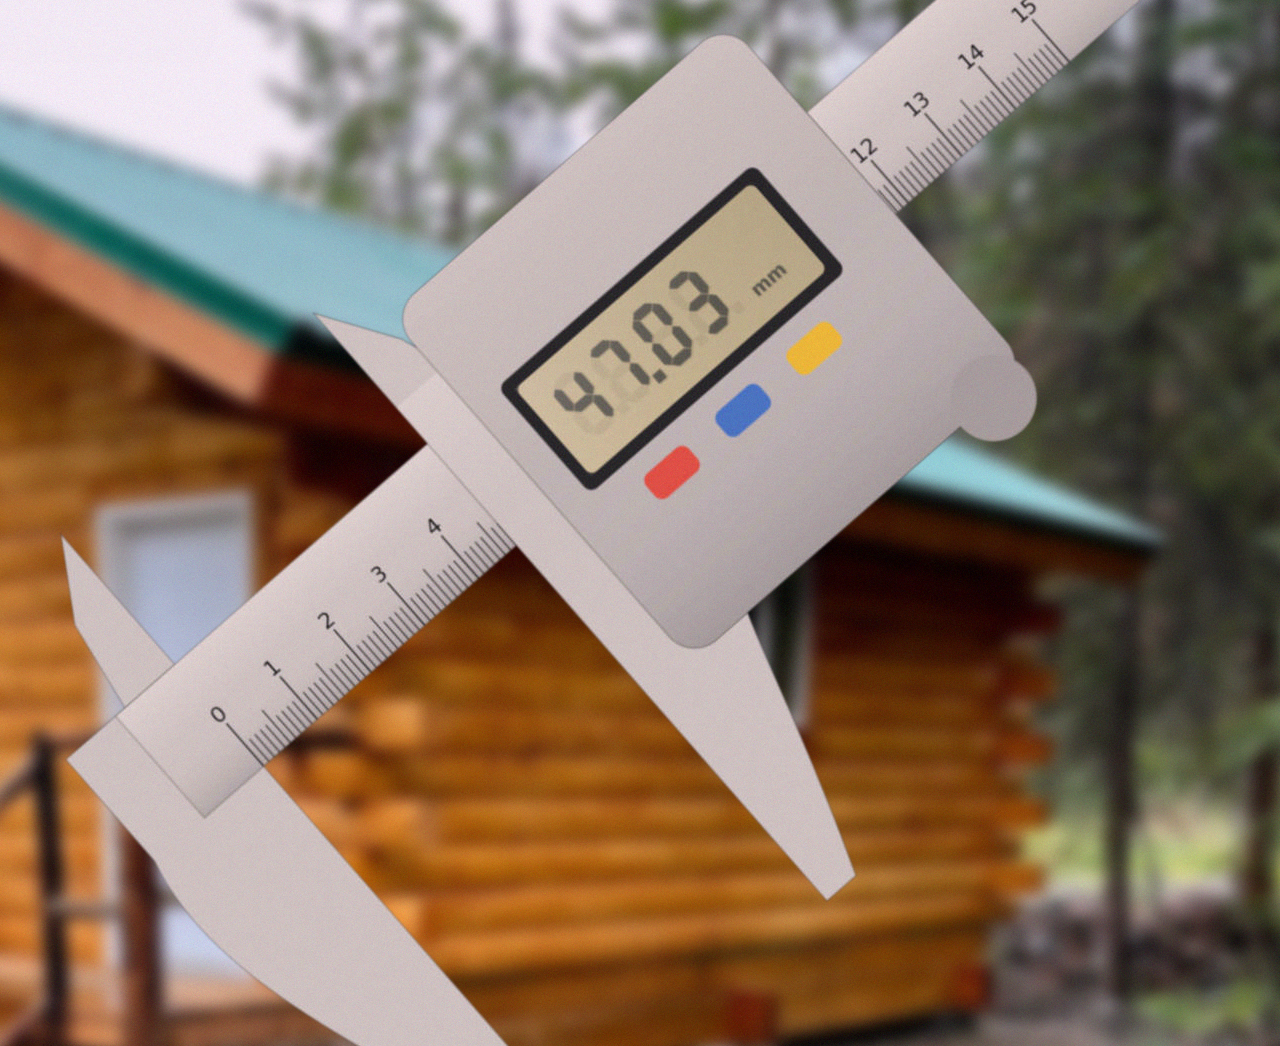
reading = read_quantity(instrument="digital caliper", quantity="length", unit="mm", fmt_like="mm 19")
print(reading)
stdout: mm 47.03
